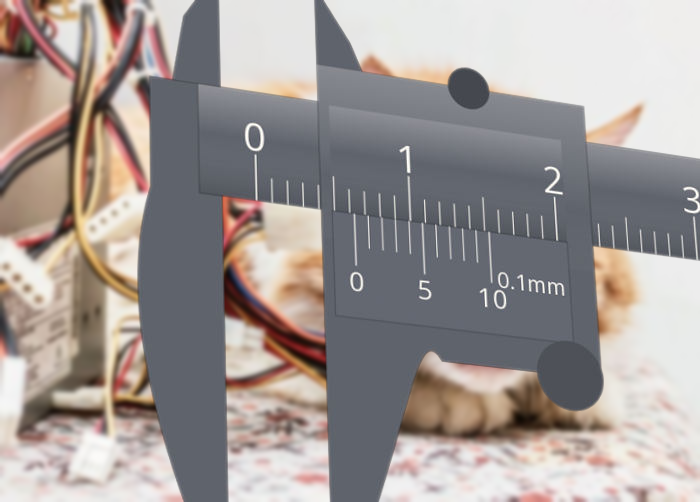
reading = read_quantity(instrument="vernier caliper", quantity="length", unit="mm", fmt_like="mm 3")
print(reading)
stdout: mm 6.3
